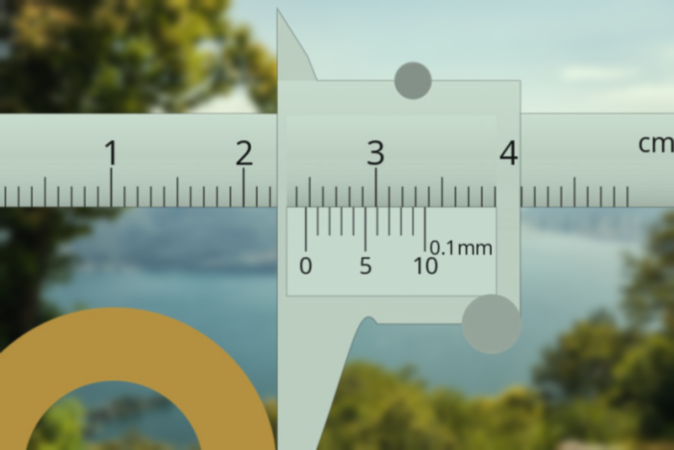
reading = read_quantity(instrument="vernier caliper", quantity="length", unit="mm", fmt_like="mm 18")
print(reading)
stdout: mm 24.7
